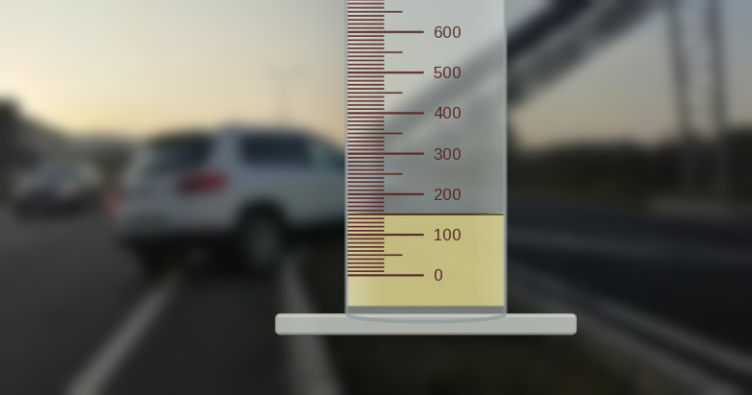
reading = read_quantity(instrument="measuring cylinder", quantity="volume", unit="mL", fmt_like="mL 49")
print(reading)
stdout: mL 150
